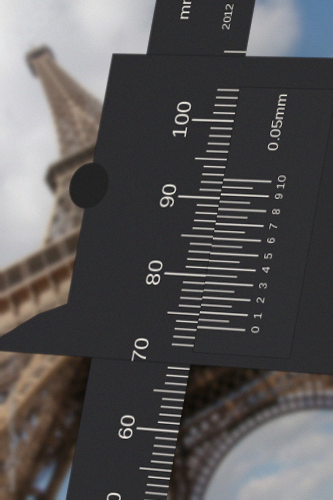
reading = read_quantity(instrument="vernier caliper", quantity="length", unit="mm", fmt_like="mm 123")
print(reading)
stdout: mm 73.4
